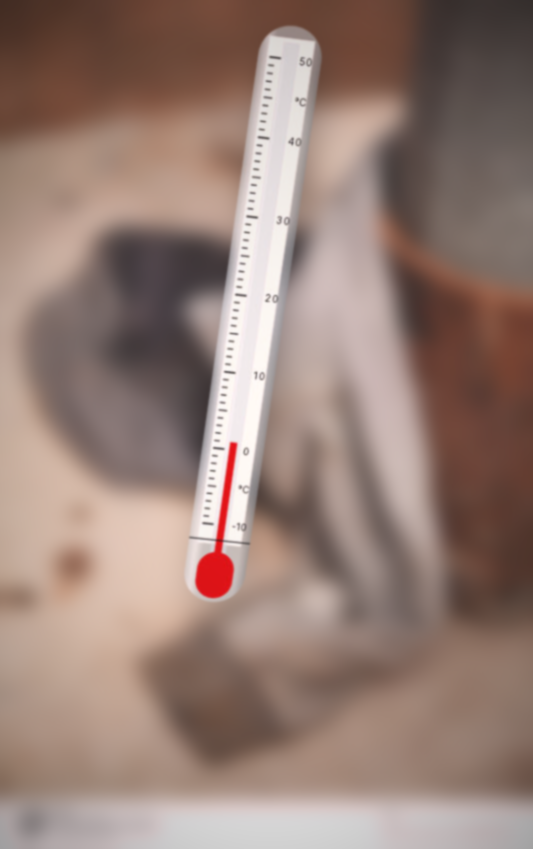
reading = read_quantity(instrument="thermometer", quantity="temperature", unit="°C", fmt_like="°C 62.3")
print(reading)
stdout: °C 1
